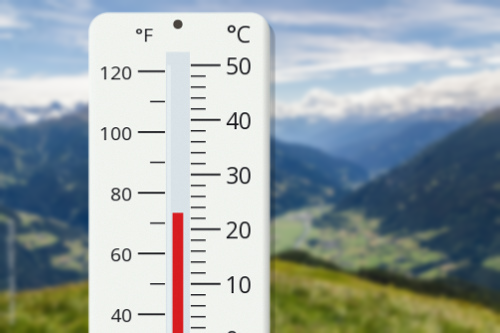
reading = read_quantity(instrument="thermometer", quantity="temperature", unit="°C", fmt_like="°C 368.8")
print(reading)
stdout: °C 23
